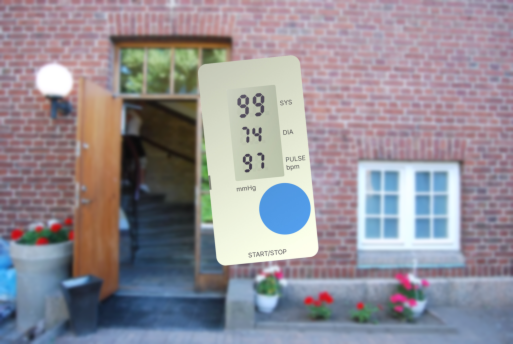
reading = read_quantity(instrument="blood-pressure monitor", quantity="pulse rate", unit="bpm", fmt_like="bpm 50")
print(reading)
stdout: bpm 97
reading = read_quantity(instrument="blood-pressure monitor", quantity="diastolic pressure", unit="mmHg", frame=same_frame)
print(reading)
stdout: mmHg 74
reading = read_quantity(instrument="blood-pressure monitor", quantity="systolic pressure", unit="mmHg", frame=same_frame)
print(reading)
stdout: mmHg 99
